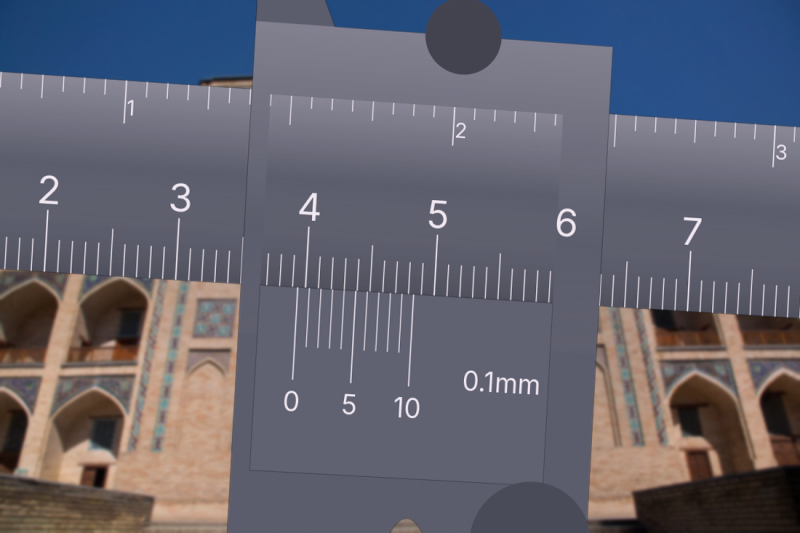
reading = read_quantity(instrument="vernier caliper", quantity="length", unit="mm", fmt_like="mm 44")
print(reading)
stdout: mm 39.4
